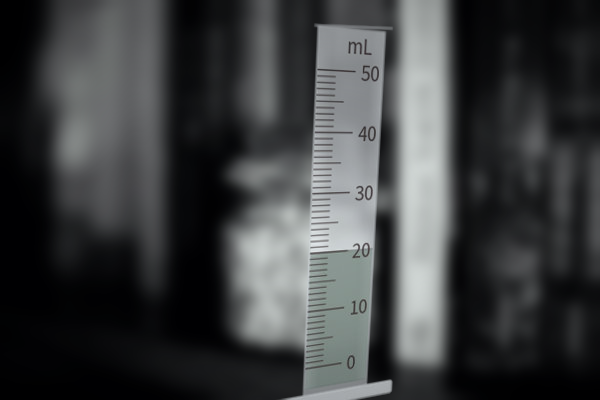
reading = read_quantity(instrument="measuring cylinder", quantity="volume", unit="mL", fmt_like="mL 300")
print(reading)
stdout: mL 20
